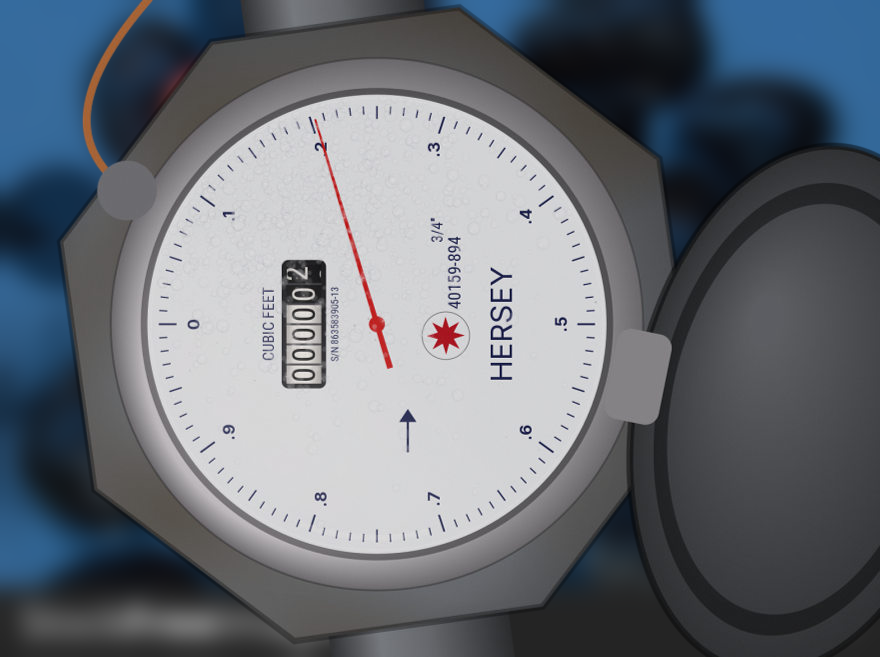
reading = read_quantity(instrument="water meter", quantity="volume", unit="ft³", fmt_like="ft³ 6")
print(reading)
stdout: ft³ 2.20
